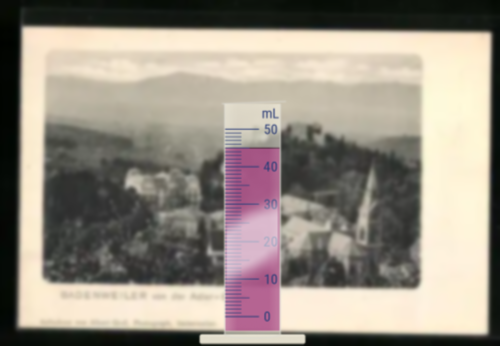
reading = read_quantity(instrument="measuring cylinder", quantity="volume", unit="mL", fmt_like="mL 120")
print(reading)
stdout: mL 45
